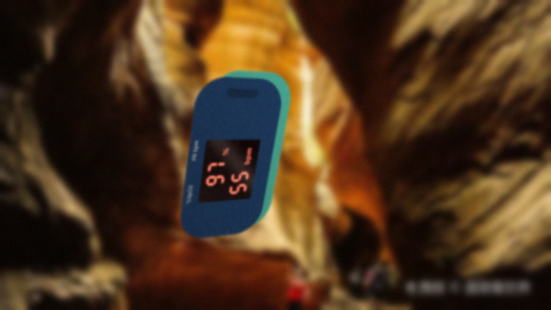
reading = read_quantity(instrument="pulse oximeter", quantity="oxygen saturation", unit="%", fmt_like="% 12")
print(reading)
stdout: % 97
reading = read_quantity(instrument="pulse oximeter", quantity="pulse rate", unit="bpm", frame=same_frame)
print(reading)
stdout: bpm 55
